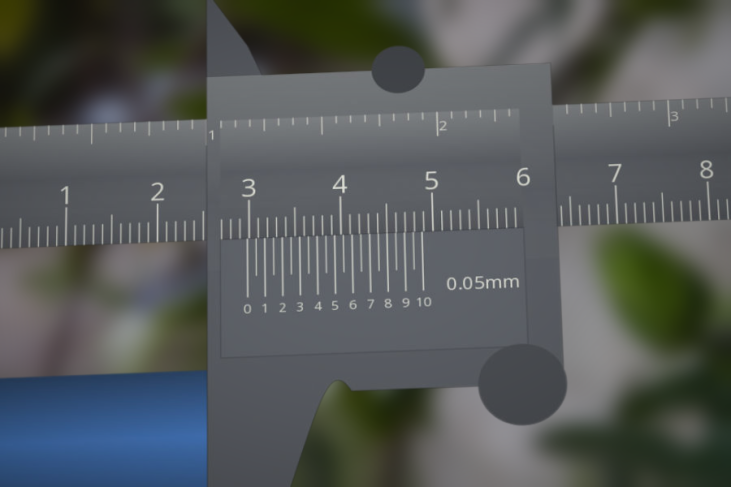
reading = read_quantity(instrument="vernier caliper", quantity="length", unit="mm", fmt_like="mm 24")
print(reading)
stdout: mm 29.8
